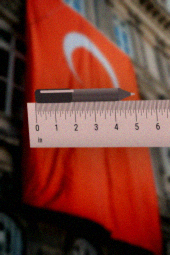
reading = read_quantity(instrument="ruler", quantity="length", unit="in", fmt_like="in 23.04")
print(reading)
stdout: in 5
